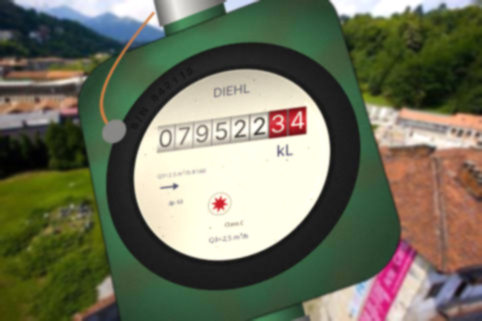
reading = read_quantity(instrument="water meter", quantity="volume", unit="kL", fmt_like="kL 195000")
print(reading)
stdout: kL 79522.34
